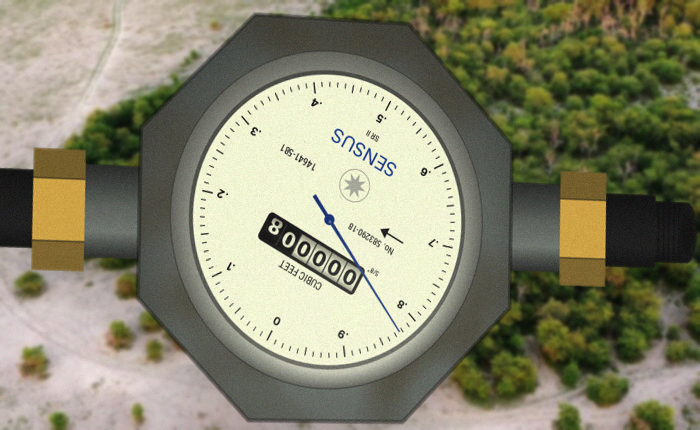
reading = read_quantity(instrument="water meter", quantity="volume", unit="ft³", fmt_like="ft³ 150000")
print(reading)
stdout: ft³ 7.82
